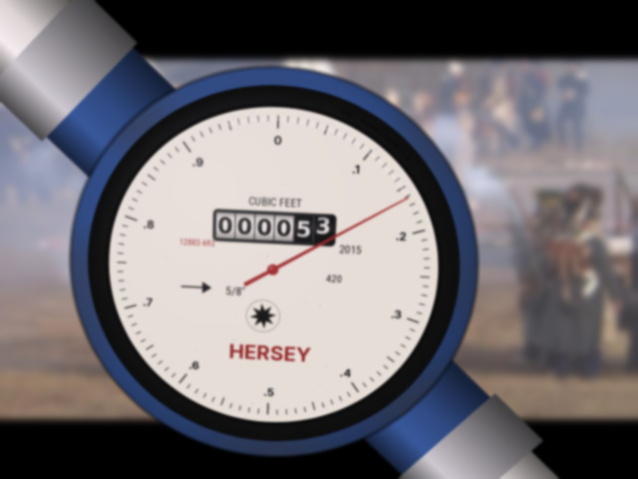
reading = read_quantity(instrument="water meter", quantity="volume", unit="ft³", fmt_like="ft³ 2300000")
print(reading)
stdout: ft³ 53.16
